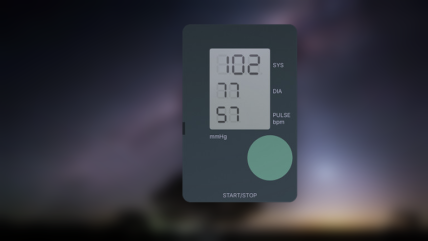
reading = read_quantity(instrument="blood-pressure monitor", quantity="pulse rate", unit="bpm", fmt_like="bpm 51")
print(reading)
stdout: bpm 57
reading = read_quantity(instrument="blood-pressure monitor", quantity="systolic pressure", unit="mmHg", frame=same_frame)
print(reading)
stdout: mmHg 102
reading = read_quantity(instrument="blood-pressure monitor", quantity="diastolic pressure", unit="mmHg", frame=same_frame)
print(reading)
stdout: mmHg 77
